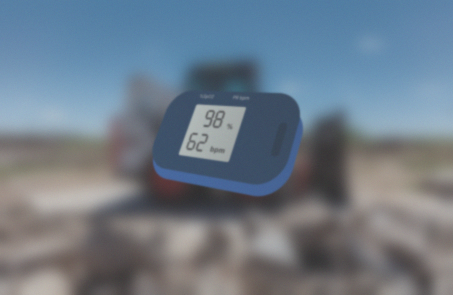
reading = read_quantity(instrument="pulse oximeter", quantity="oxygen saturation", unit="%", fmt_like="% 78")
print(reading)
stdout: % 98
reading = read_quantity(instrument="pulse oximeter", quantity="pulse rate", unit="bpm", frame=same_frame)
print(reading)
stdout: bpm 62
